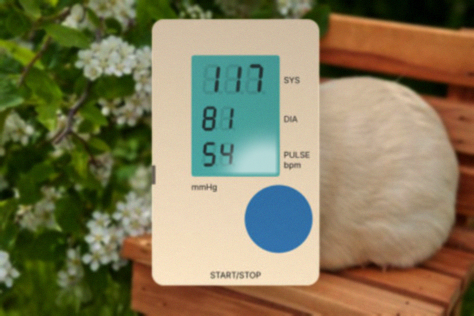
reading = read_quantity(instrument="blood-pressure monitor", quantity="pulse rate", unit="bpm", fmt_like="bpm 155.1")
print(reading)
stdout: bpm 54
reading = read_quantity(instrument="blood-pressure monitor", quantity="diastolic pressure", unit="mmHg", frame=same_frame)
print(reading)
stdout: mmHg 81
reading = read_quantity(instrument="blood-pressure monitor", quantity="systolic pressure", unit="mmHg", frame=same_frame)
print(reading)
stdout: mmHg 117
